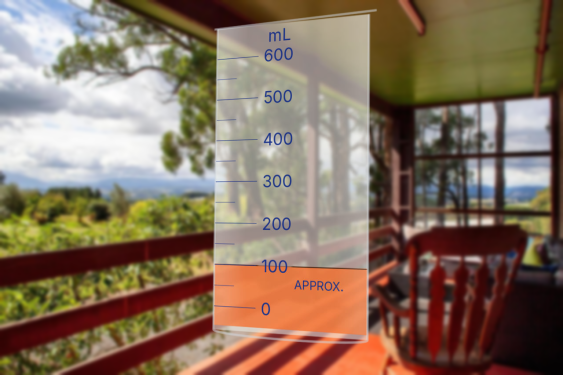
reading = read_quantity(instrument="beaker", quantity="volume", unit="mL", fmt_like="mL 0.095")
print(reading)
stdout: mL 100
